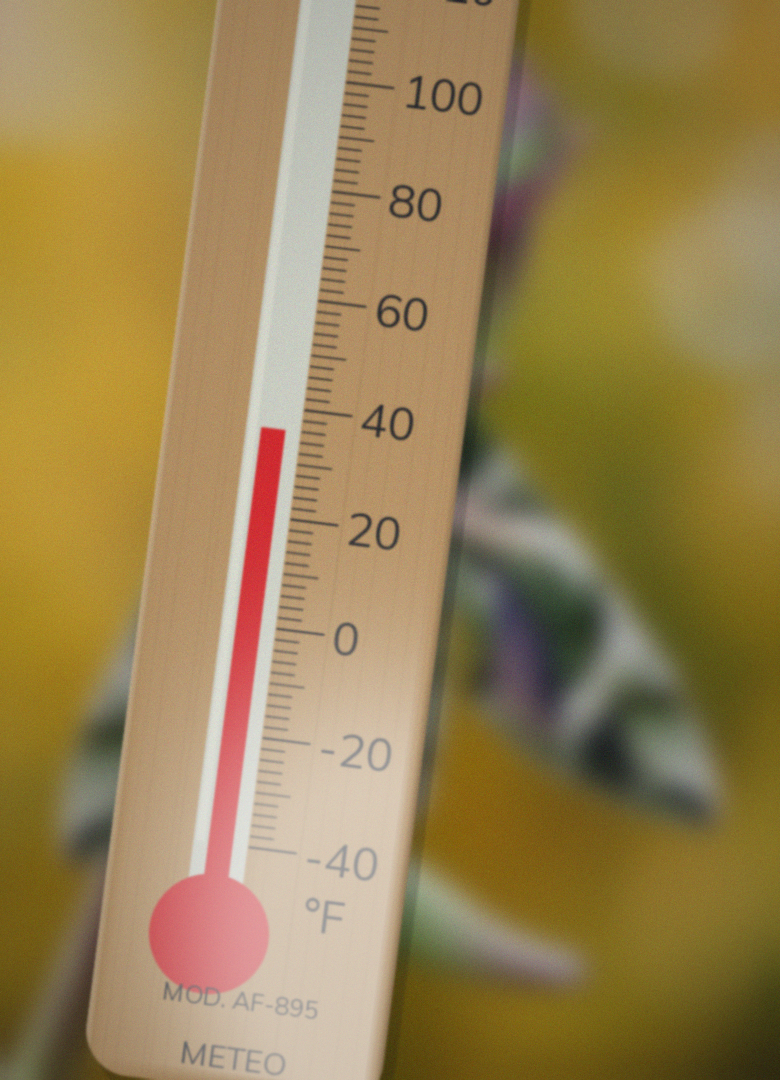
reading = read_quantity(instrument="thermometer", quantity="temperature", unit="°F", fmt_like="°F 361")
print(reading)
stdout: °F 36
